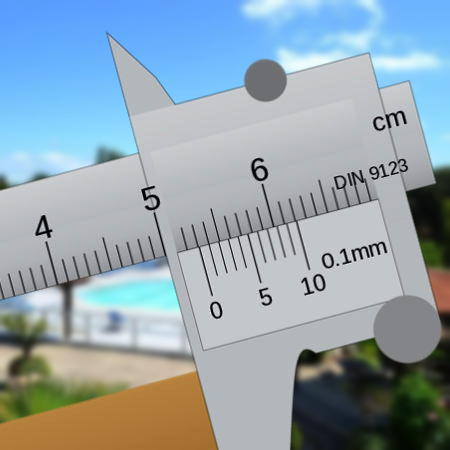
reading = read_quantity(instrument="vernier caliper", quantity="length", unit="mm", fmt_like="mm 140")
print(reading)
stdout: mm 53.1
